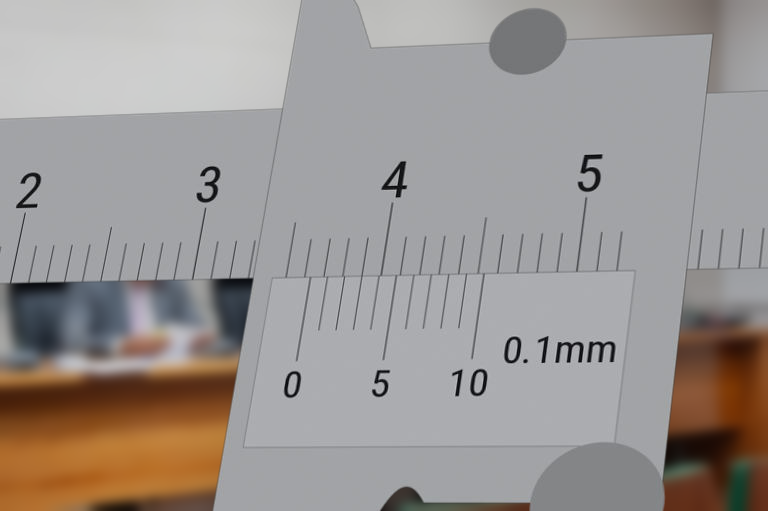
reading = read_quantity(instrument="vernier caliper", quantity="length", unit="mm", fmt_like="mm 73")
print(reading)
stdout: mm 36.3
